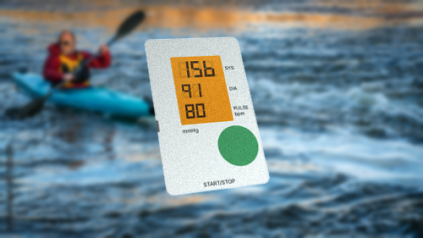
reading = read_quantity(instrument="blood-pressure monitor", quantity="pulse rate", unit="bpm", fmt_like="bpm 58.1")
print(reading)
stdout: bpm 80
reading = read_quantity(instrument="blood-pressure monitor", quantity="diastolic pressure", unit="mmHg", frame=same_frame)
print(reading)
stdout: mmHg 91
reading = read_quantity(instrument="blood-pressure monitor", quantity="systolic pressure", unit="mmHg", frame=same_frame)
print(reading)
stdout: mmHg 156
